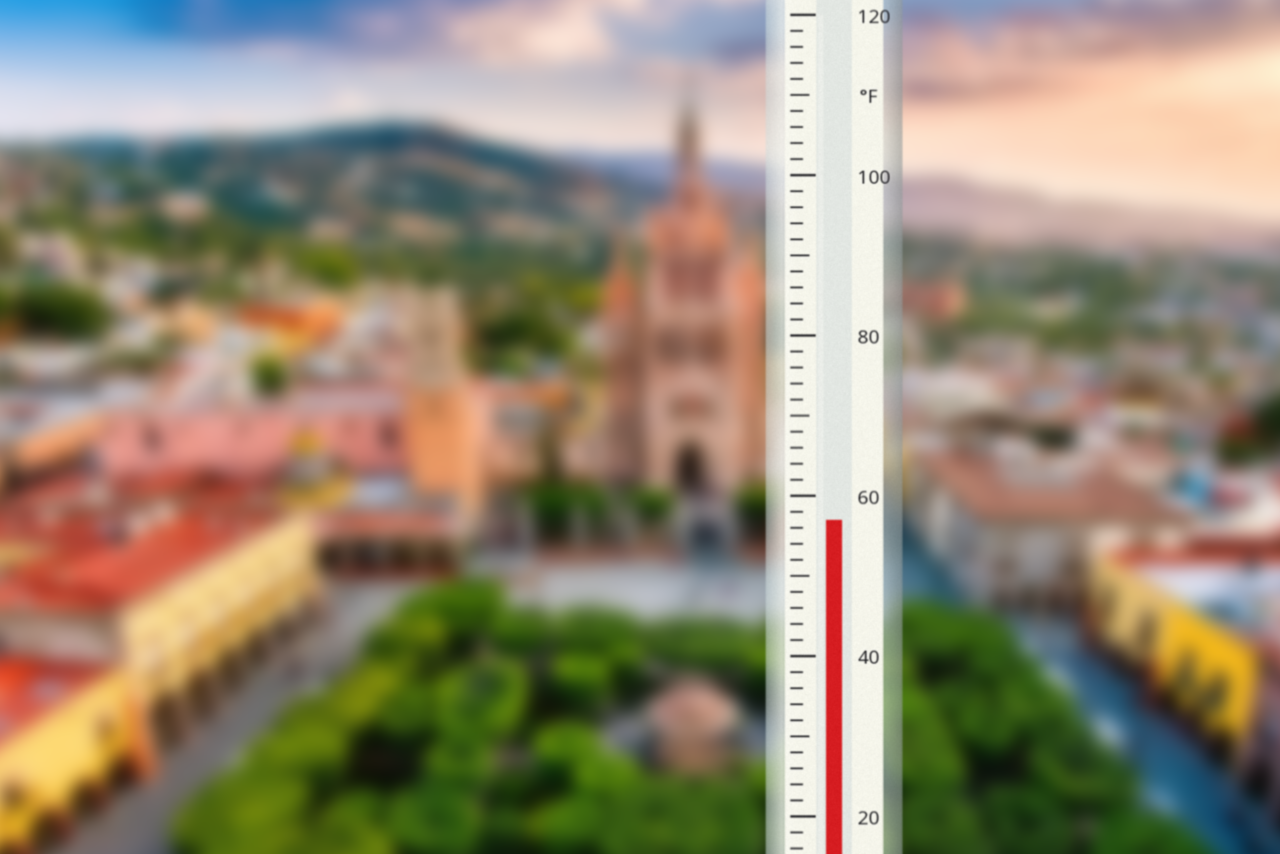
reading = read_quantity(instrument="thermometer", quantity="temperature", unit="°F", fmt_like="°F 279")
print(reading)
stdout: °F 57
